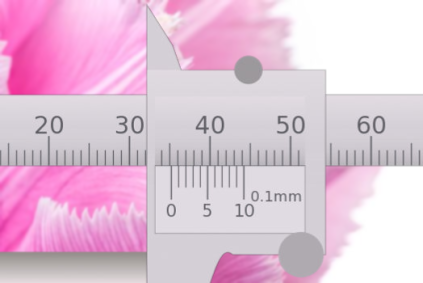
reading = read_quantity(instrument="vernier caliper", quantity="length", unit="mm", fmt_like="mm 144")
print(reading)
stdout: mm 35.2
